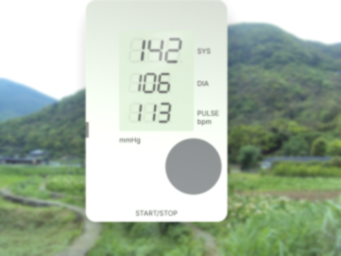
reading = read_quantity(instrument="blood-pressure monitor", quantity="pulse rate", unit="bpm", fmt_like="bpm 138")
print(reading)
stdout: bpm 113
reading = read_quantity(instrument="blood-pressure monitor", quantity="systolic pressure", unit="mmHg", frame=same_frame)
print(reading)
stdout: mmHg 142
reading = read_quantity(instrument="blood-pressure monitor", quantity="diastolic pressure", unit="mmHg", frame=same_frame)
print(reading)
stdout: mmHg 106
